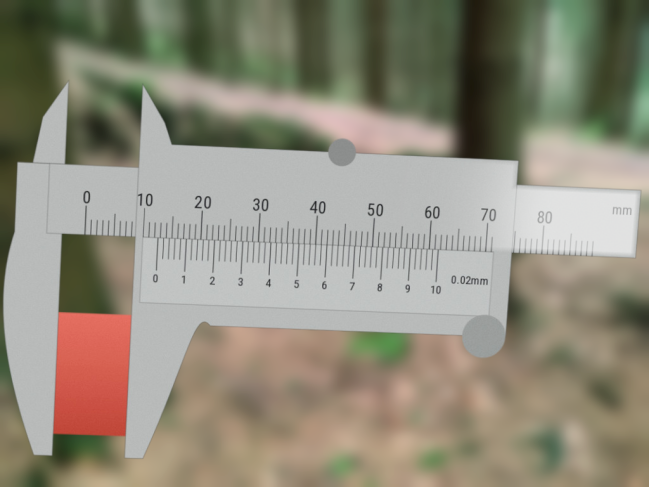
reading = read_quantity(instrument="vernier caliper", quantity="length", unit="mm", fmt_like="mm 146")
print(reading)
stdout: mm 12.6
